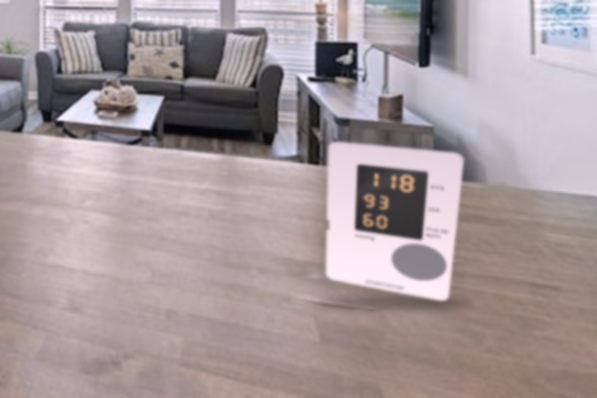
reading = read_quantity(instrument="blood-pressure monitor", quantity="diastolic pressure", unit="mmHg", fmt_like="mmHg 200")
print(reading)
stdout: mmHg 93
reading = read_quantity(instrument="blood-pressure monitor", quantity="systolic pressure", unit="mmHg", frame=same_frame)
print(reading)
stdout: mmHg 118
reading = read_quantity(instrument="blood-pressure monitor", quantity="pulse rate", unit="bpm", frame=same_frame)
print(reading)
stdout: bpm 60
